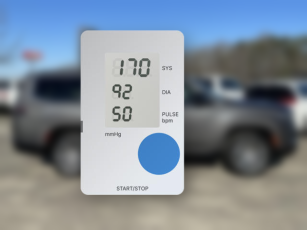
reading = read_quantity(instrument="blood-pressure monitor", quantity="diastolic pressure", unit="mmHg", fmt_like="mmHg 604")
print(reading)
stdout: mmHg 92
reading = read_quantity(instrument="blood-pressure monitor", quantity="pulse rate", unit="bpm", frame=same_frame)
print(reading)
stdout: bpm 50
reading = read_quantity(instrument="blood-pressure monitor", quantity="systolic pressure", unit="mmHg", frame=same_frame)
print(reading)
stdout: mmHg 170
